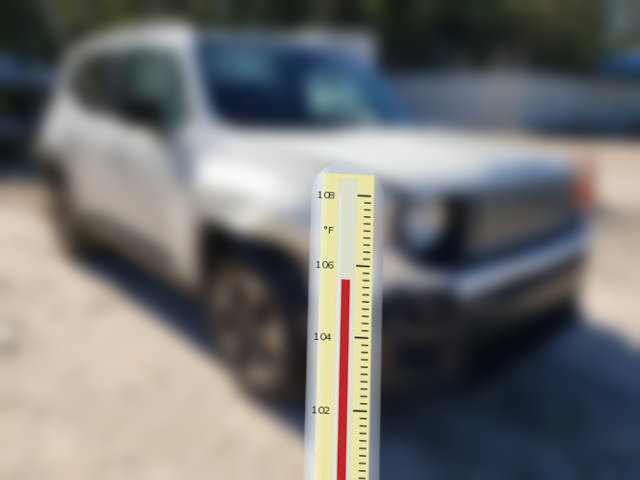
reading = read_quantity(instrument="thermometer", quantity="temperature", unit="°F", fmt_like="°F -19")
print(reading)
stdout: °F 105.6
